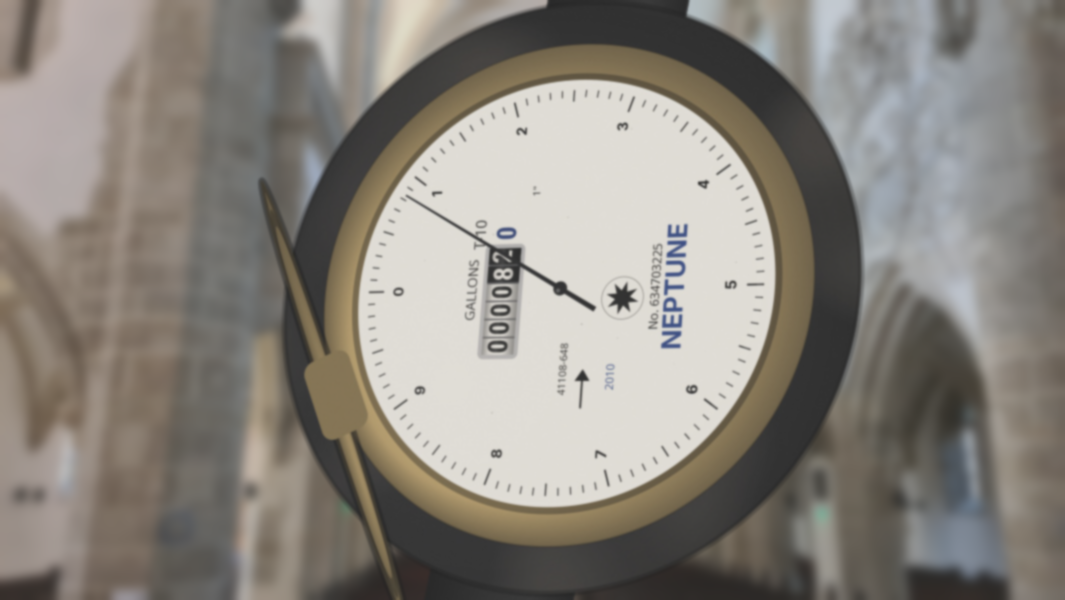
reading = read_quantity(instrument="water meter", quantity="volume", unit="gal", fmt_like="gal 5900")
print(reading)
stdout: gal 820.8
